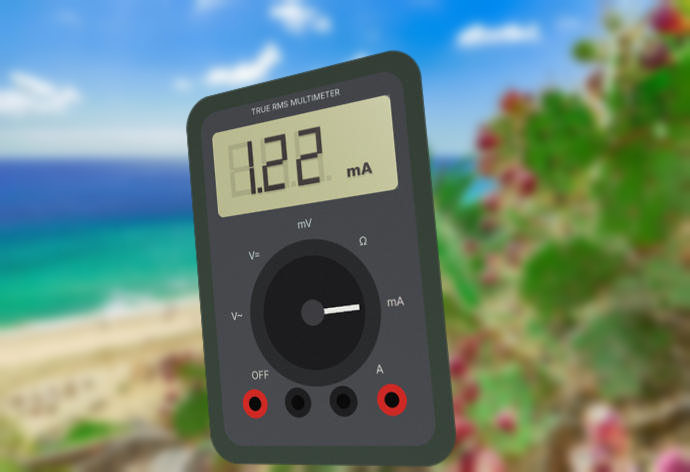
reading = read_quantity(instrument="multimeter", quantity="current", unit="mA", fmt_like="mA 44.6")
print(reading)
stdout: mA 1.22
